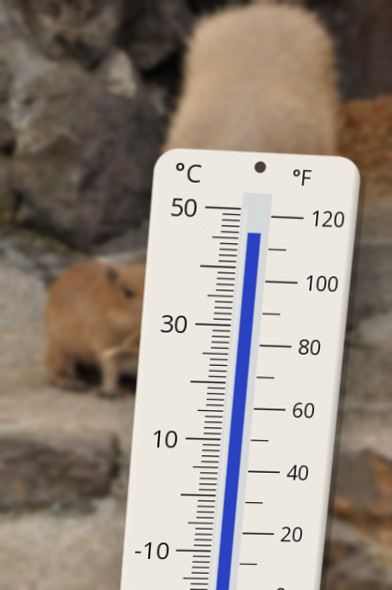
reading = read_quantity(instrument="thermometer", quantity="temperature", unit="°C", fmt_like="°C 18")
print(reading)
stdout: °C 46
